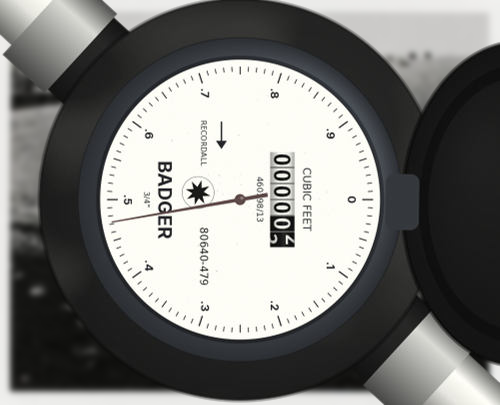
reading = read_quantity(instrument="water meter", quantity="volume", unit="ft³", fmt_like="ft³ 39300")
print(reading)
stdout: ft³ 2.47
